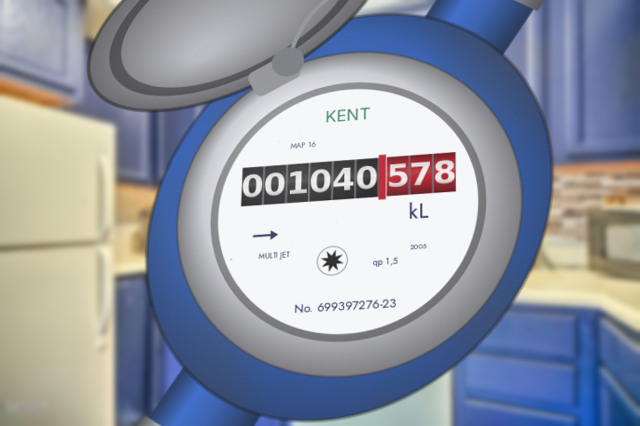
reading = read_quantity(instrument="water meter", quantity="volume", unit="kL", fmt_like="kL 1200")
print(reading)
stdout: kL 1040.578
